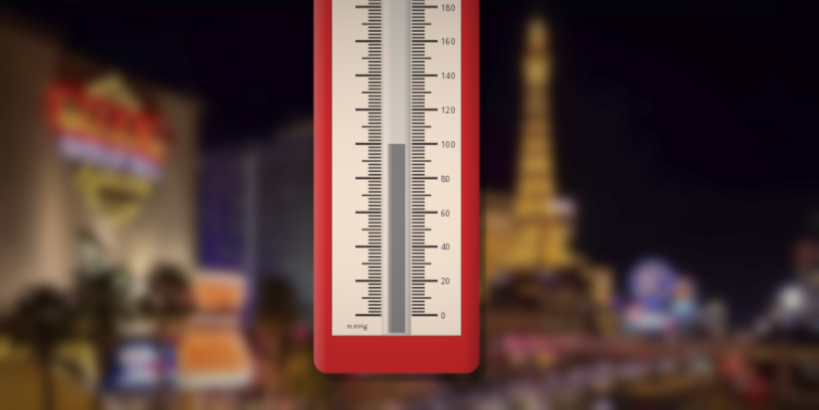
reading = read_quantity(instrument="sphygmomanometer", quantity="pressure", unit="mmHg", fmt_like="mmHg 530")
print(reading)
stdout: mmHg 100
